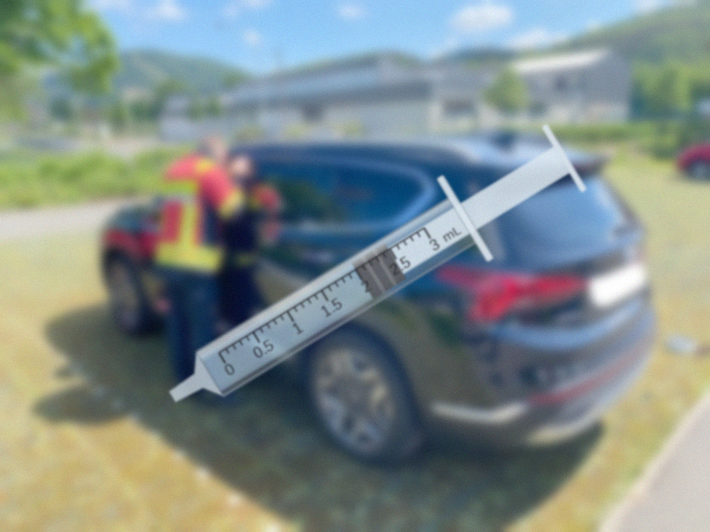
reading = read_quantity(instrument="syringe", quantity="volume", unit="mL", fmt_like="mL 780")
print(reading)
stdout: mL 2
